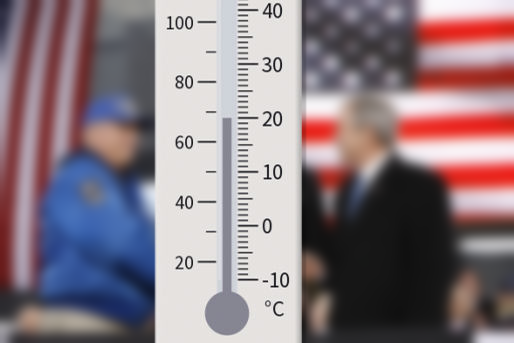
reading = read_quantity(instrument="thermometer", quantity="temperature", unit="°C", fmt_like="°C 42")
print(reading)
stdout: °C 20
